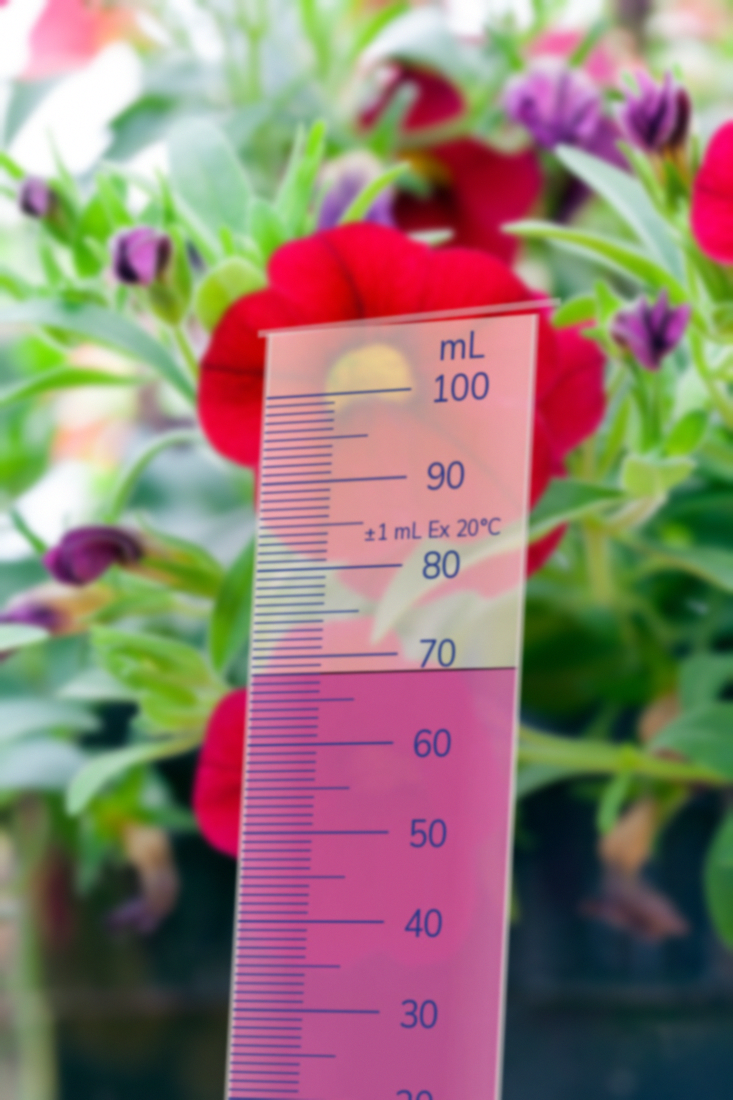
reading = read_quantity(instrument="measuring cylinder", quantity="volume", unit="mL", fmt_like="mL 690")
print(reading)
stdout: mL 68
